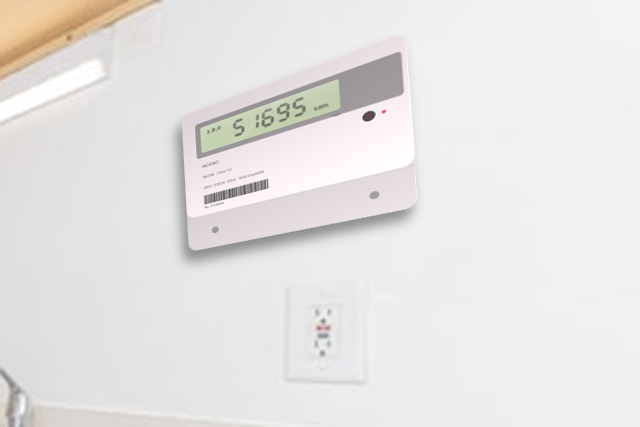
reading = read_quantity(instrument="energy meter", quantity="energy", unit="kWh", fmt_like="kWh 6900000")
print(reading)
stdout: kWh 51695
